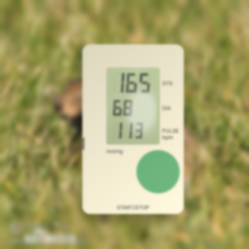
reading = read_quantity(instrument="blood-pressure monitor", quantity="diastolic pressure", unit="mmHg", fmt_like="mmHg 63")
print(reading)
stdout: mmHg 68
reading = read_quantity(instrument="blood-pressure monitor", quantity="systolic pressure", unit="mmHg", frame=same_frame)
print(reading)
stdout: mmHg 165
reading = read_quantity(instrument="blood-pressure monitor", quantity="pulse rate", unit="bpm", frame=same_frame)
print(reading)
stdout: bpm 113
